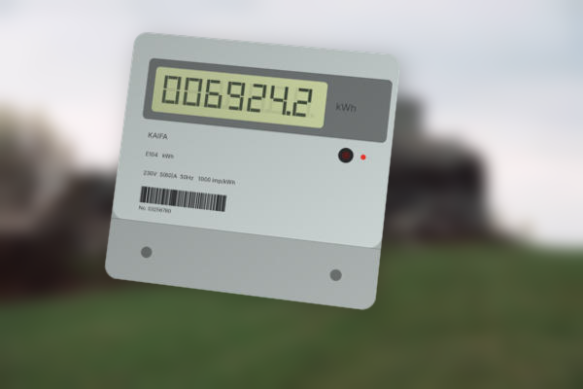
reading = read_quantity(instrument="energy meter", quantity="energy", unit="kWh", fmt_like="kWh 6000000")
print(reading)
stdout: kWh 6924.2
